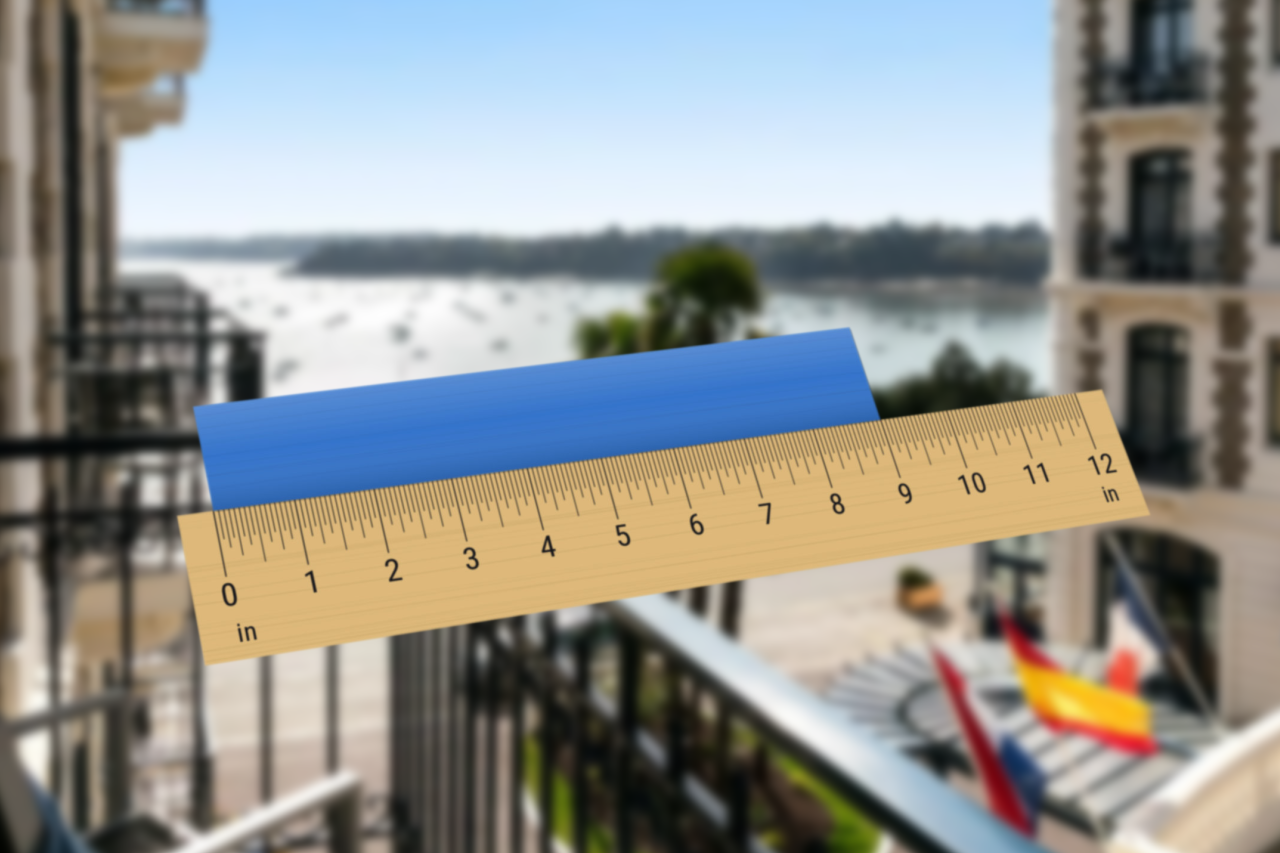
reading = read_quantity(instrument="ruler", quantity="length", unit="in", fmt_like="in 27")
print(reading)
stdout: in 9
